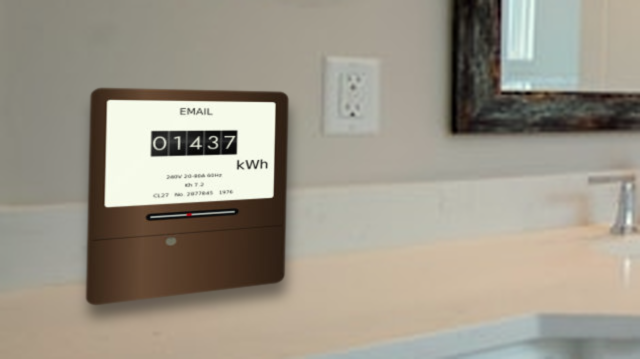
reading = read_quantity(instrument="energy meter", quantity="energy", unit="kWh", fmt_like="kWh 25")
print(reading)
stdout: kWh 1437
